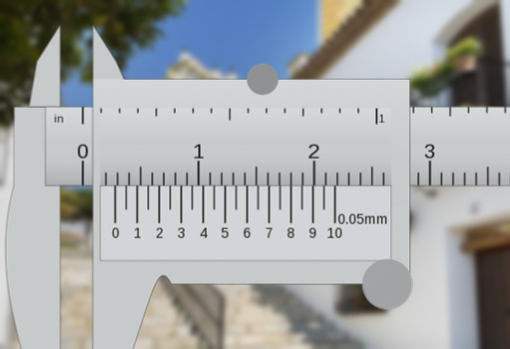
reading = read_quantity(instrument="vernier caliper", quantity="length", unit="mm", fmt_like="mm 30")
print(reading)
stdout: mm 2.8
